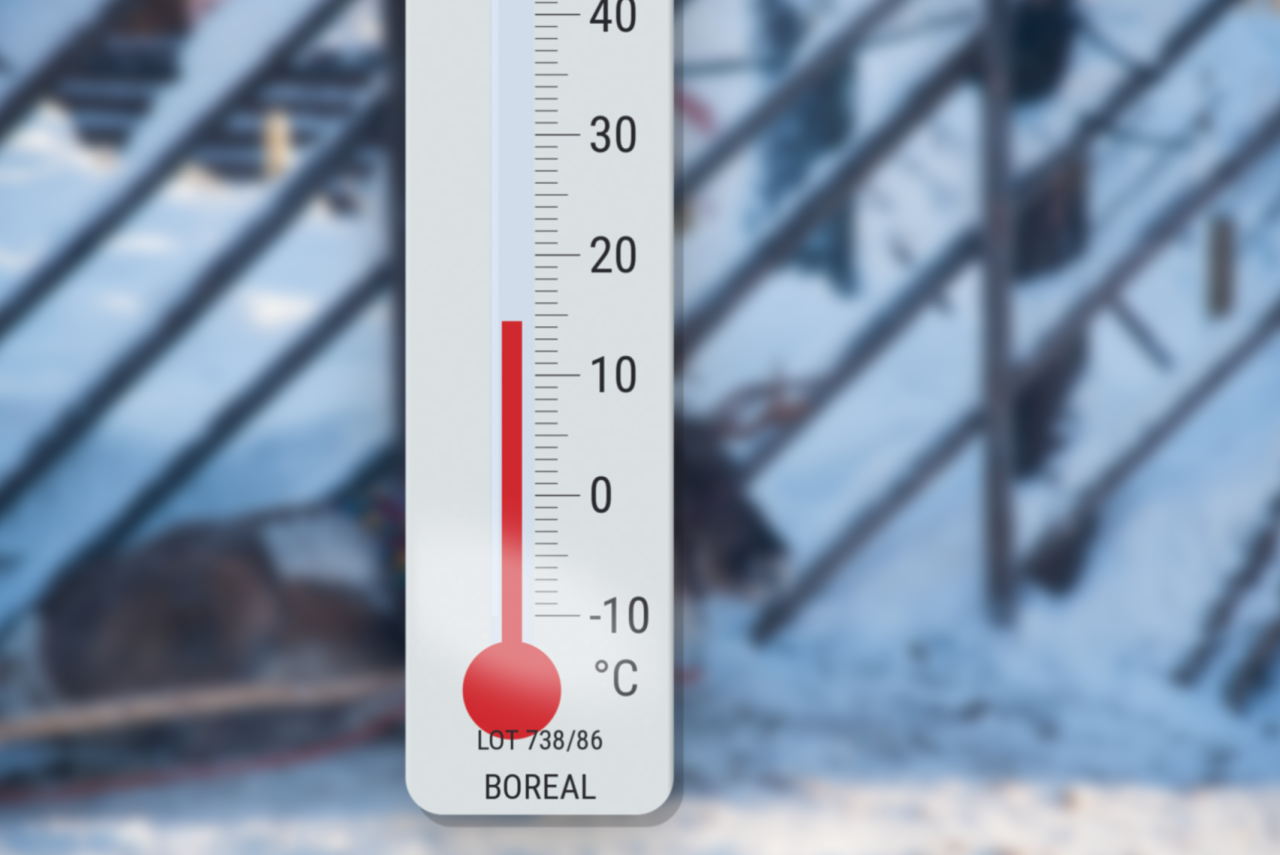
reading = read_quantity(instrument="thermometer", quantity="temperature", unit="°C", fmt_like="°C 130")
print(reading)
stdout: °C 14.5
